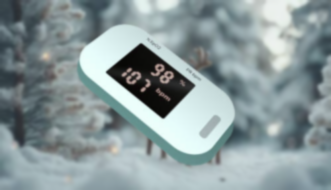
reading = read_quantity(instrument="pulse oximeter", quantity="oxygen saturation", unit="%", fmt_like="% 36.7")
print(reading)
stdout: % 98
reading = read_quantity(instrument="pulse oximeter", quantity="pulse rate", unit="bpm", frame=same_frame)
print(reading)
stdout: bpm 107
